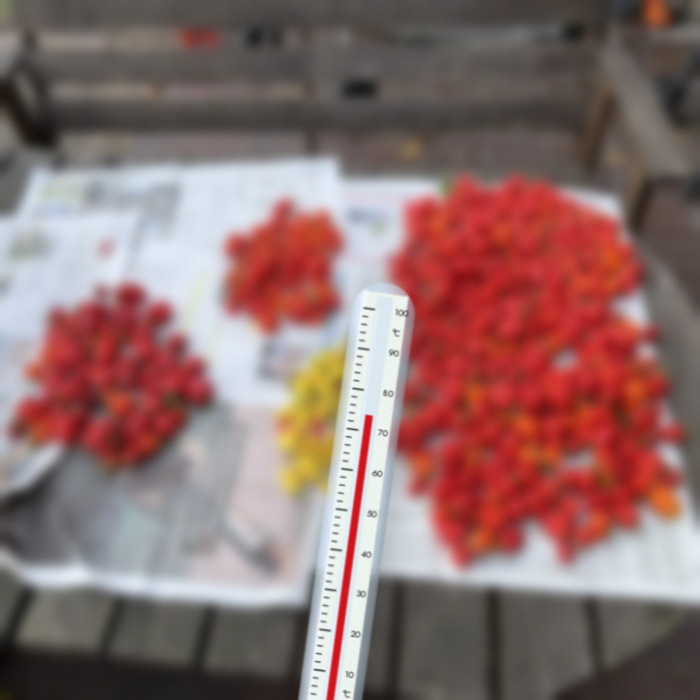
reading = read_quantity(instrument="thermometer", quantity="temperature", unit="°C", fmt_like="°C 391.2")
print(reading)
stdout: °C 74
